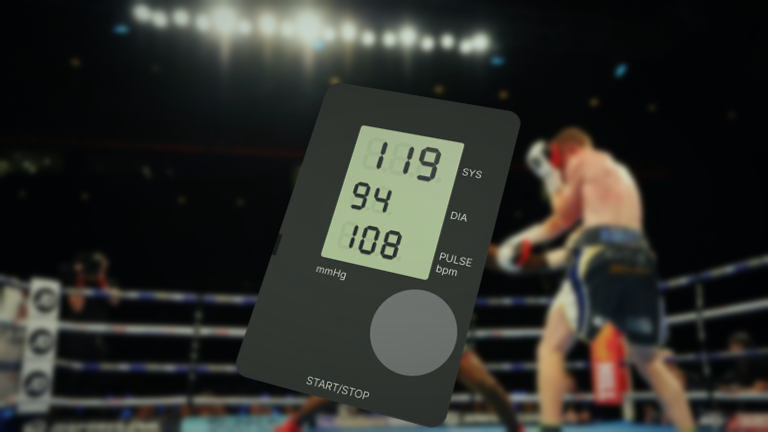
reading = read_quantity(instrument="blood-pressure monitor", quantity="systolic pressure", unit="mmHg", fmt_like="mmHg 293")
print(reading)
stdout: mmHg 119
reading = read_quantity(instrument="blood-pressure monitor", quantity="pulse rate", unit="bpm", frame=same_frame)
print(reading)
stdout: bpm 108
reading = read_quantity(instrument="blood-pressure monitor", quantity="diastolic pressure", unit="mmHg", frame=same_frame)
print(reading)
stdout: mmHg 94
